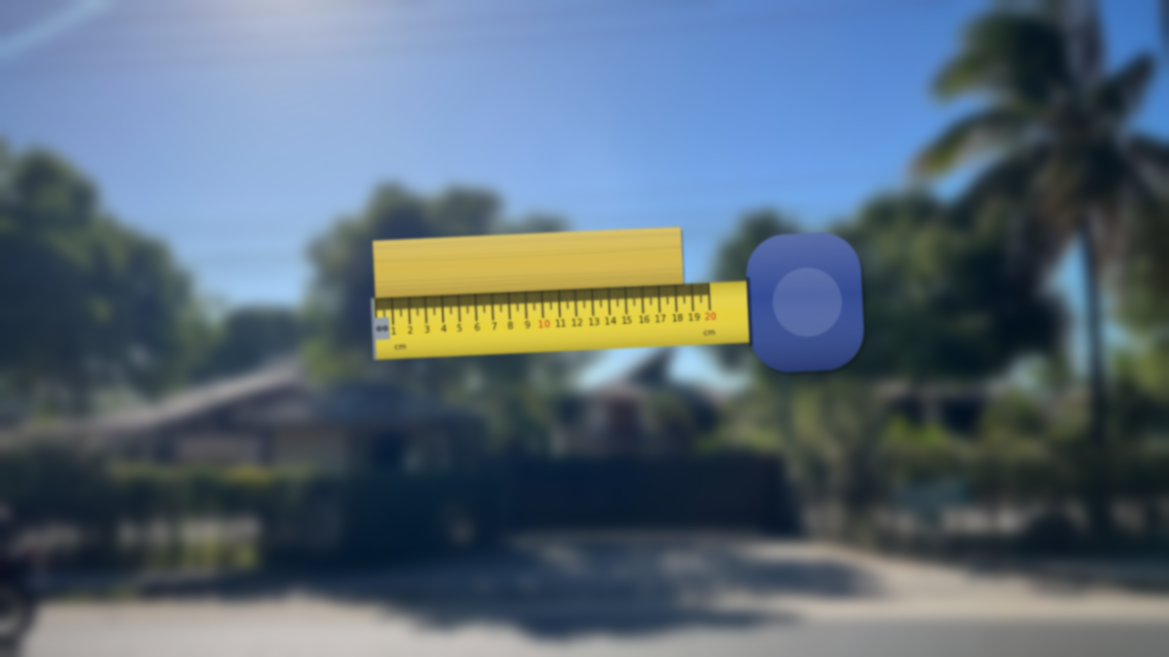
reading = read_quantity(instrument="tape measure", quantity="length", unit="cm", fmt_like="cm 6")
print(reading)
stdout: cm 18.5
